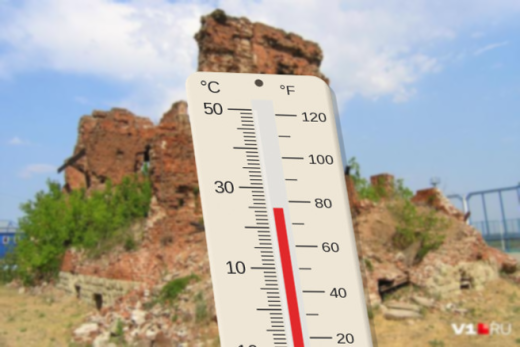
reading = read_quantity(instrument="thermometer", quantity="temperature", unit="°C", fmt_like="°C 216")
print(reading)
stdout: °C 25
